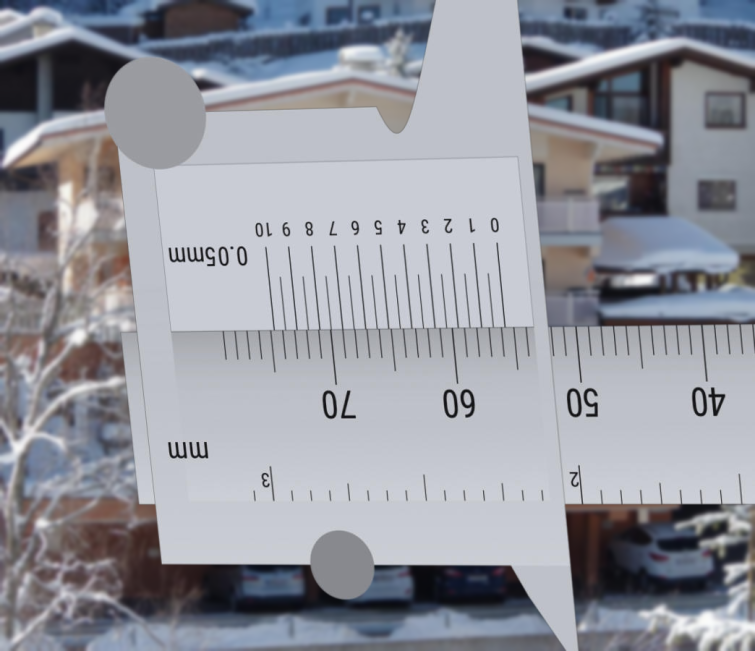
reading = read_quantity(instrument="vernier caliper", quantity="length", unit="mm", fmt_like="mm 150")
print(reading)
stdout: mm 55.7
